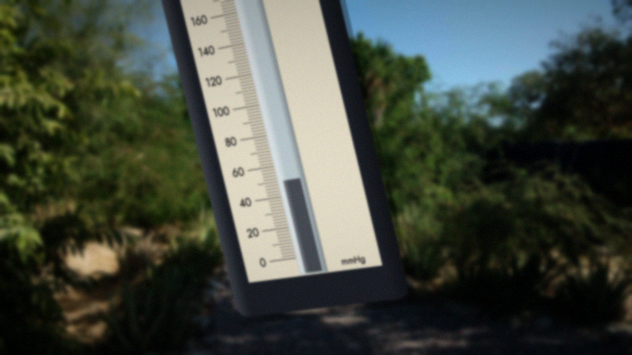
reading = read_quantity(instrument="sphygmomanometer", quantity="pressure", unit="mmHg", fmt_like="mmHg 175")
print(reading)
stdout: mmHg 50
